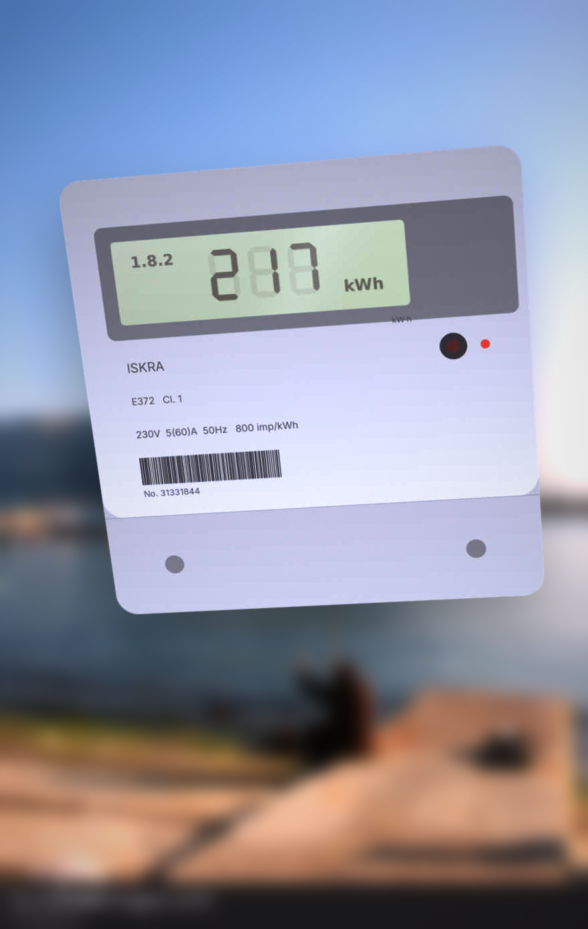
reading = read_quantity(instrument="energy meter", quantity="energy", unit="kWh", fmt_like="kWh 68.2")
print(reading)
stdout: kWh 217
